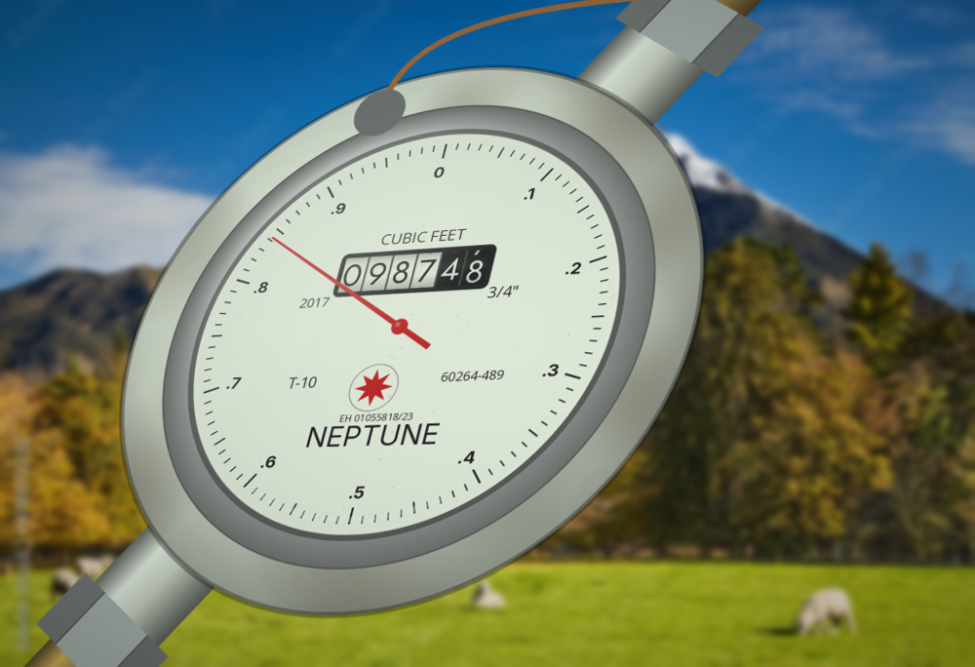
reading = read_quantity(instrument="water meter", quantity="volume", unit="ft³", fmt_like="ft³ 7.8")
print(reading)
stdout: ft³ 98747.84
